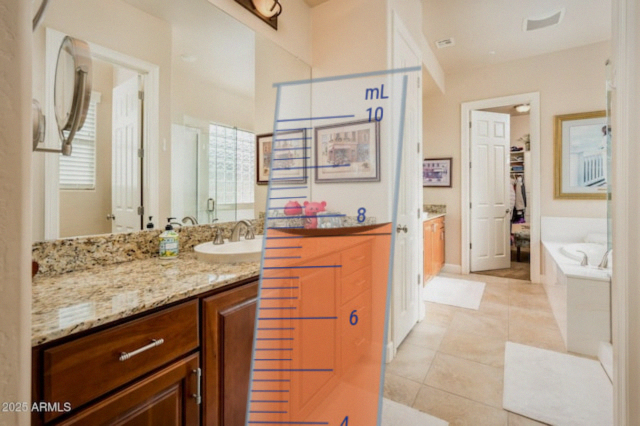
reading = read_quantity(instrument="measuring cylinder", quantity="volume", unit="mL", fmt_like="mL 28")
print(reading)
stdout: mL 7.6
